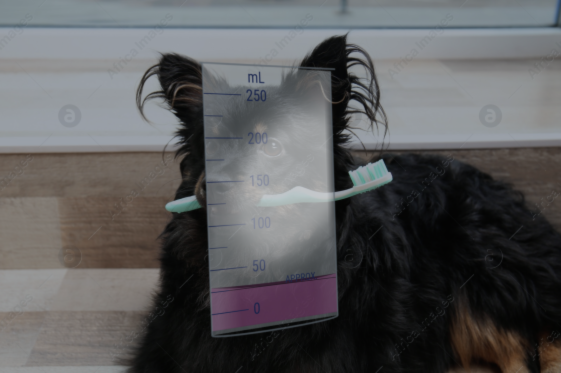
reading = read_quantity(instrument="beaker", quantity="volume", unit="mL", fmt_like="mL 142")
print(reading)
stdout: mL 25
